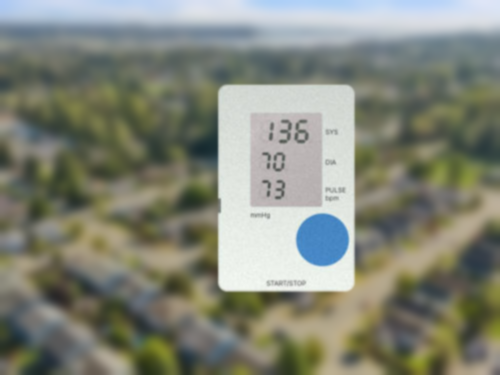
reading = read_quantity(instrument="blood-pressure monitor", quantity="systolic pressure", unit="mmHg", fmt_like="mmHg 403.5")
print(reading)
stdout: mmHg 136
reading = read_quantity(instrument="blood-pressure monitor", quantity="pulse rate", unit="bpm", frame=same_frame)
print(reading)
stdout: bpm 73
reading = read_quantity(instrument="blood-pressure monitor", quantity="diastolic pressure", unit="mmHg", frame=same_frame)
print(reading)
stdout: mmHg 70
